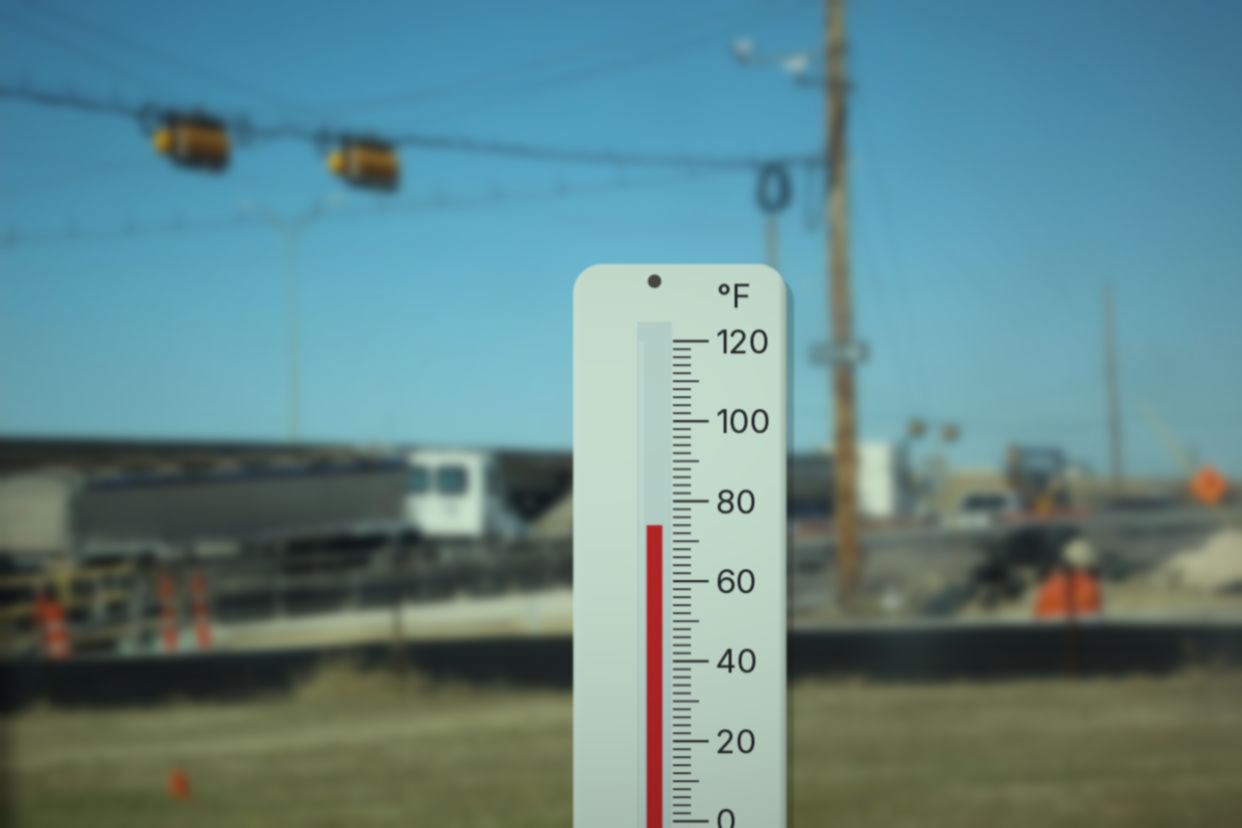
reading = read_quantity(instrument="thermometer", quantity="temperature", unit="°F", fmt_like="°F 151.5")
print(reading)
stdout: °F 74
